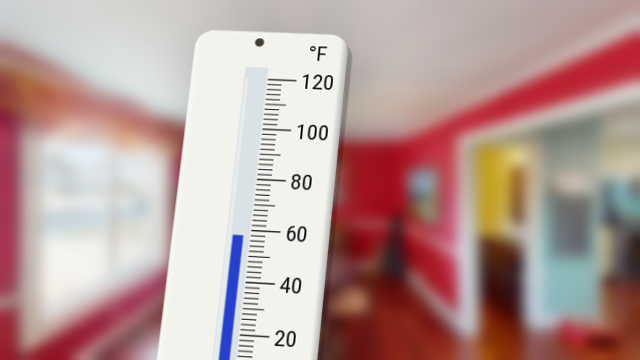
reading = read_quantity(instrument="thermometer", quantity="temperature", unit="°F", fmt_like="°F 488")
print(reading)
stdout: °F 58
